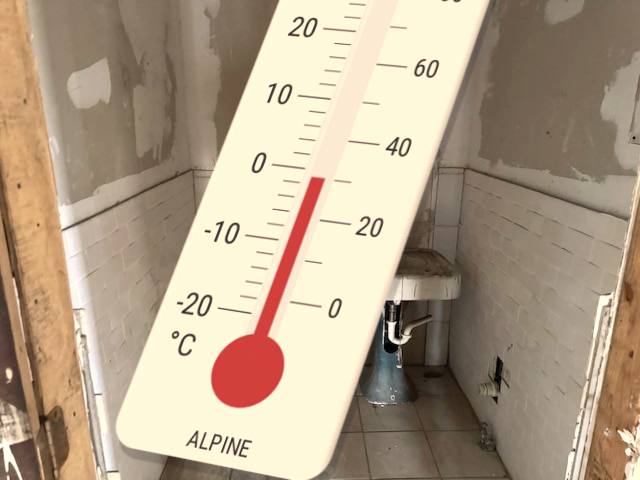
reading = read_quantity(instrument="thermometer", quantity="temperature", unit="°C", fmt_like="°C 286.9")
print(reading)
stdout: °C -1
